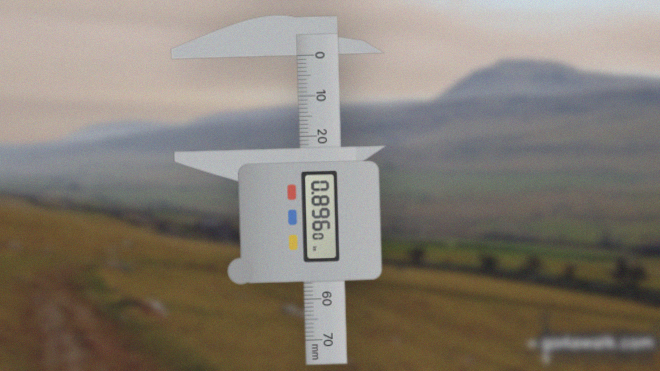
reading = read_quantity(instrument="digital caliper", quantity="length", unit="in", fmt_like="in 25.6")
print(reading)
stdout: in 0.8960
